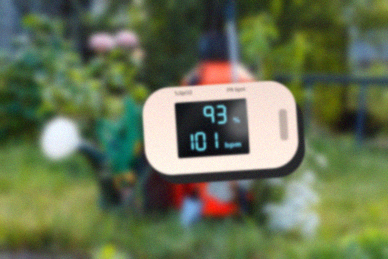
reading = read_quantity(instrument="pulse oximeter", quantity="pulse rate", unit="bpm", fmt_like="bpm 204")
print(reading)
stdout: bpm 101
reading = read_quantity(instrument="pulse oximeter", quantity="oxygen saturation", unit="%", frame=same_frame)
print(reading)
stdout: % 93
